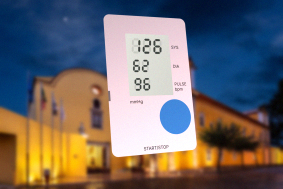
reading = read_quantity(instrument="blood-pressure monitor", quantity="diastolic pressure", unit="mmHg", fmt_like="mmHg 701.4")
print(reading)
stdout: mmHg 62
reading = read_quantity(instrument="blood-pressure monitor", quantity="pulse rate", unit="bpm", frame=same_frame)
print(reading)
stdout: bpm 96
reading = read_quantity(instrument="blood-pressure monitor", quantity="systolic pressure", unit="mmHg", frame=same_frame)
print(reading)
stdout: mmHg 126
